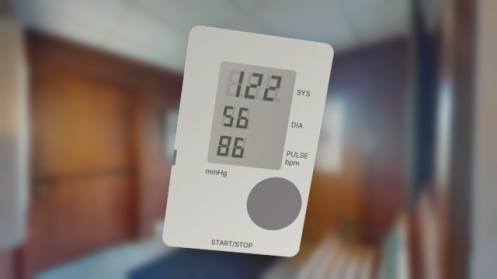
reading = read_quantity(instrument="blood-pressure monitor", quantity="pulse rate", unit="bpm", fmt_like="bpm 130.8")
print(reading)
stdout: bpm 86
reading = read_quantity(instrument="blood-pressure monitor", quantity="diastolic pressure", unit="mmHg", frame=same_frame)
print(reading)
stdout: mmHg 56
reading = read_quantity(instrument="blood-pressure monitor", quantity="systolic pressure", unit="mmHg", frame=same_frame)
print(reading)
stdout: mmHg 122
